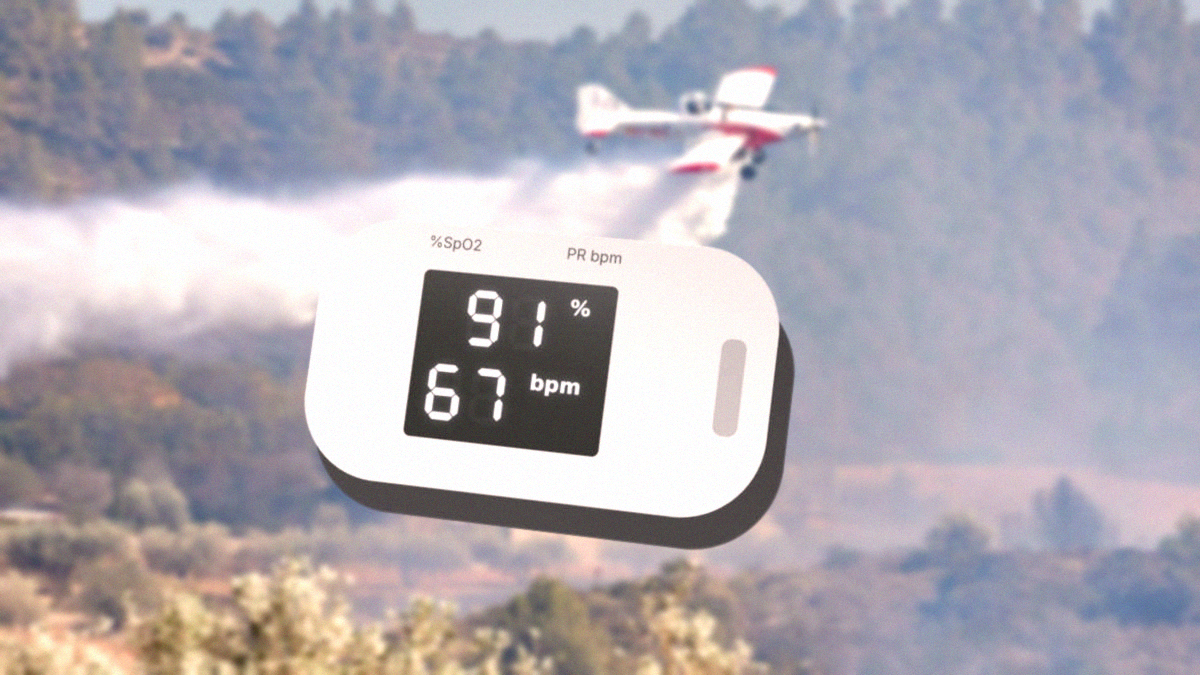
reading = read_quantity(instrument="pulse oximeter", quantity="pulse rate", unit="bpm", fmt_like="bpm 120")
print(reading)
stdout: bpm 67
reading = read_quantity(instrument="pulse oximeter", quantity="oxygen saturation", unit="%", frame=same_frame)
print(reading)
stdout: % 91
